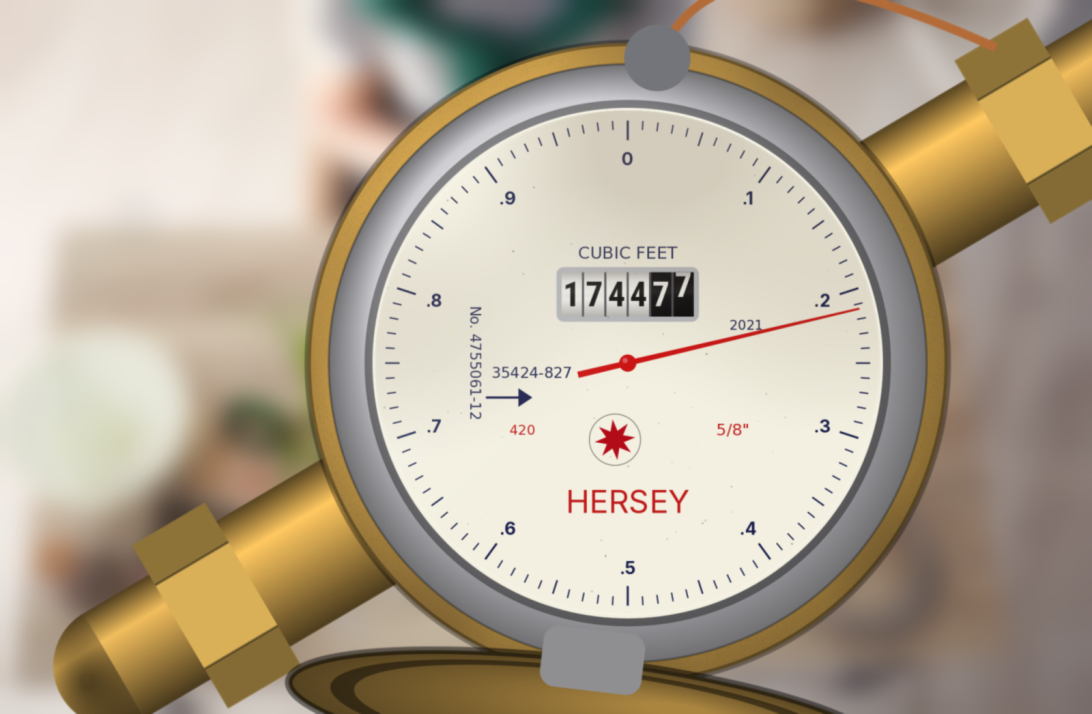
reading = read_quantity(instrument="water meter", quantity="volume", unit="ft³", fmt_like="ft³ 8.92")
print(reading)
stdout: ft³ 174477.21
